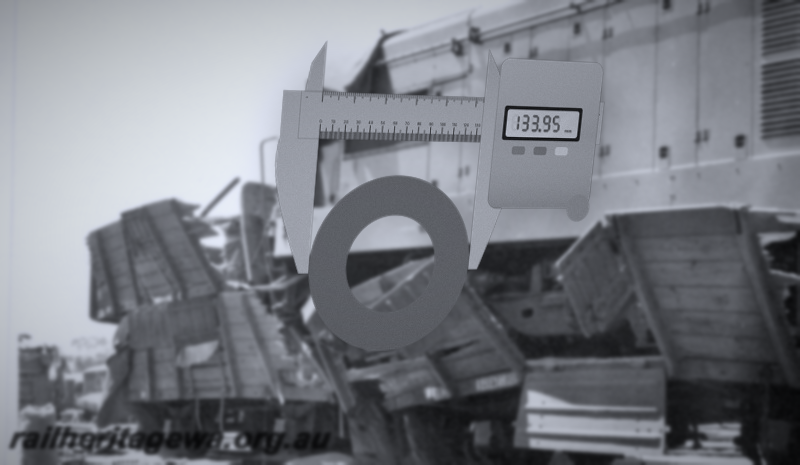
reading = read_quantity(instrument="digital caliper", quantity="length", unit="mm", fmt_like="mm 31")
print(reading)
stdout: mm 133.95
